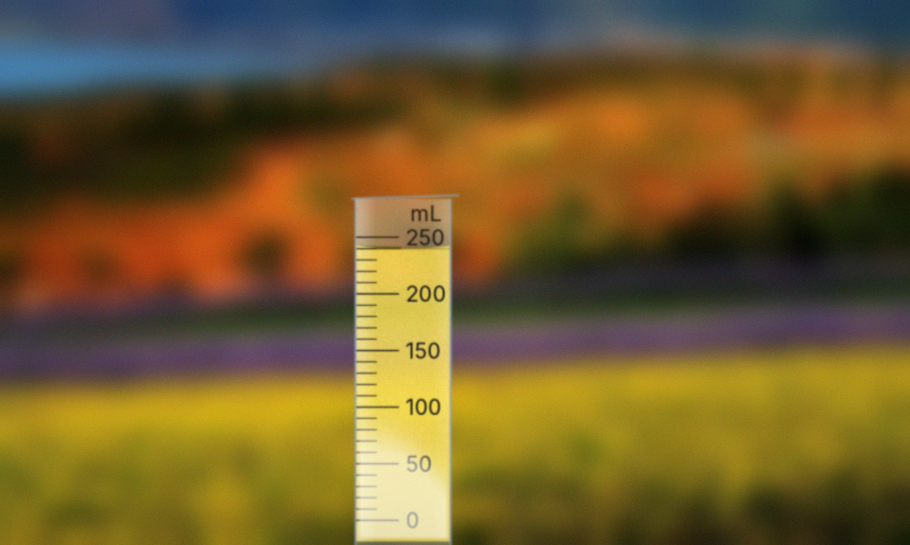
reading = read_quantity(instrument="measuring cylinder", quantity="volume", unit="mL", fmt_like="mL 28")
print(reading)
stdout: mL 240
